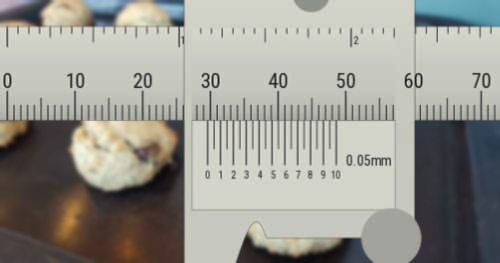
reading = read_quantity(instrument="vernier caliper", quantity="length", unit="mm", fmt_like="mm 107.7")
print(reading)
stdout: mm 29.6
